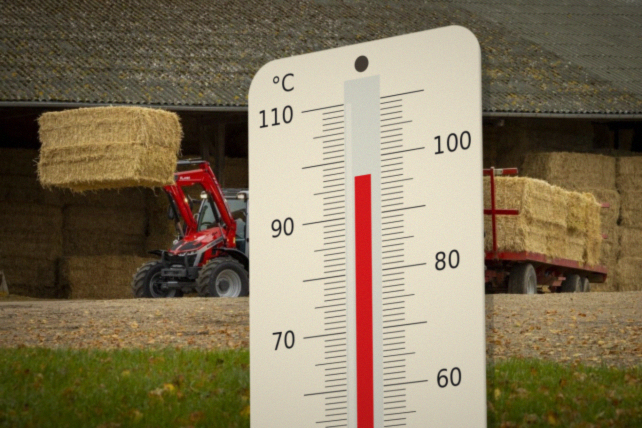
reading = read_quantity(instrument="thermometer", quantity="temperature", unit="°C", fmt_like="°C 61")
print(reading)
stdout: °C 97
